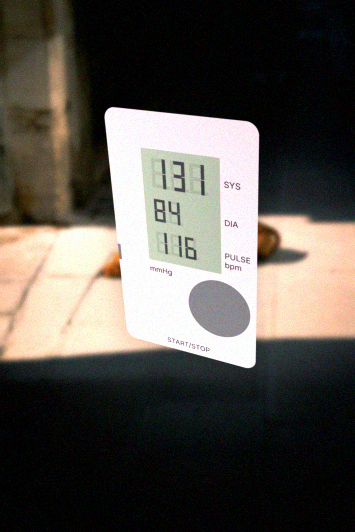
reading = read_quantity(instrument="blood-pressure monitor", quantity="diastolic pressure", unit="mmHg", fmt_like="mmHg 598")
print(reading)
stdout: mmHg 84
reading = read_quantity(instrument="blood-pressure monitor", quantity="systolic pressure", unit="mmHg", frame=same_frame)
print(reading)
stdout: mmHg 131
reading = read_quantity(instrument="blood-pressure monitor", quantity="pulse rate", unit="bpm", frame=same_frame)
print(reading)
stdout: bpm 116
